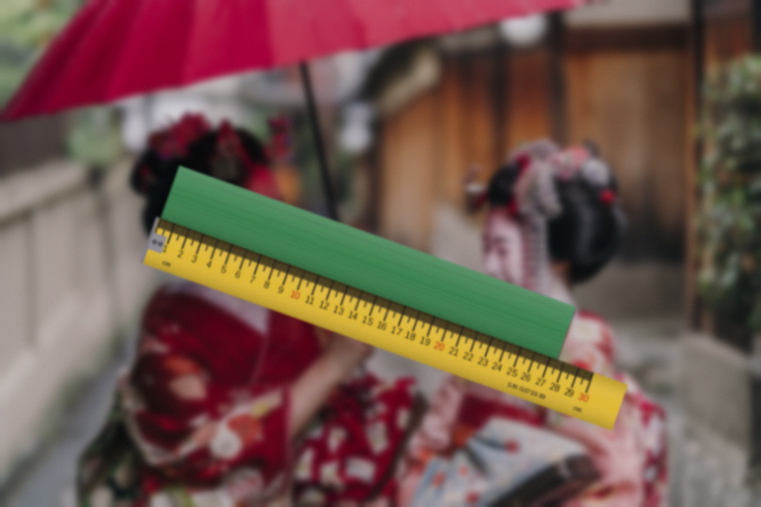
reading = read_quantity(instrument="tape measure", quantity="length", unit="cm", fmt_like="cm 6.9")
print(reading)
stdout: cm 27.5
